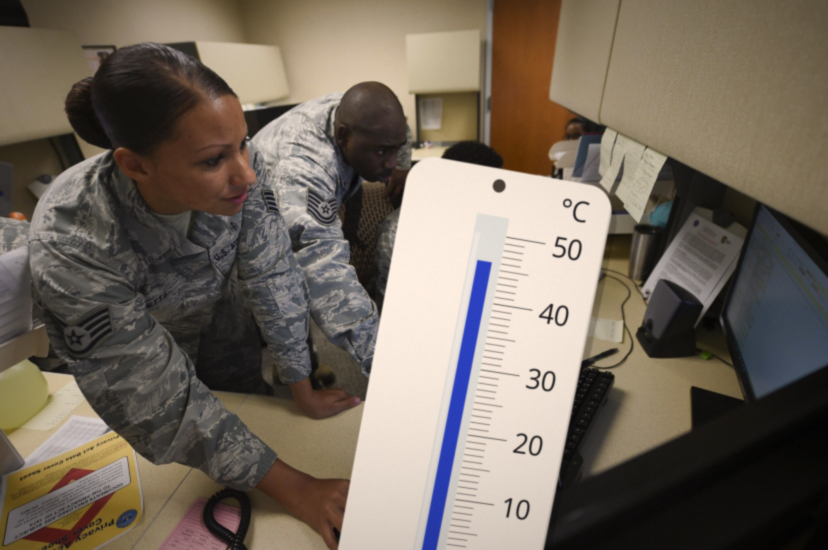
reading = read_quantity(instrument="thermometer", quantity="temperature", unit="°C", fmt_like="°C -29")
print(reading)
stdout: °C 46
